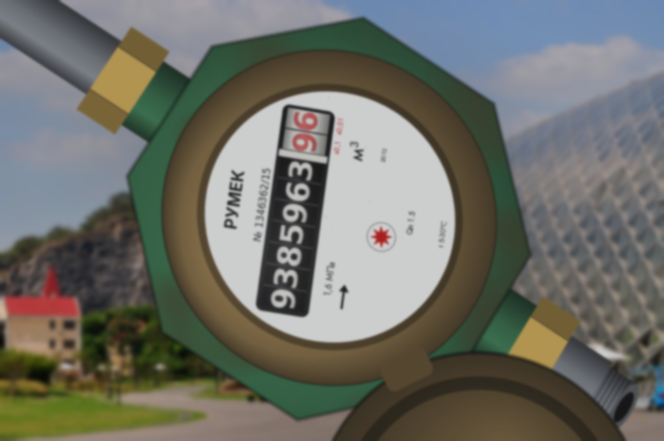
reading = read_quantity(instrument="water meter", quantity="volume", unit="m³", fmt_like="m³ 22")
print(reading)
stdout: m³ 9385963.96
